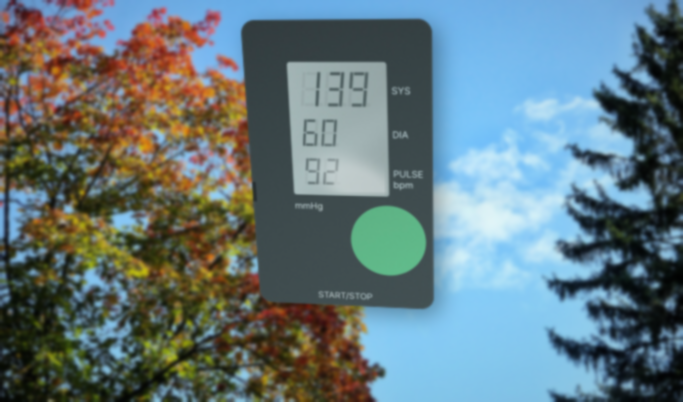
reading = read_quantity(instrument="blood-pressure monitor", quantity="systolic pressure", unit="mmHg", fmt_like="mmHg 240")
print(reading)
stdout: mmHg 139
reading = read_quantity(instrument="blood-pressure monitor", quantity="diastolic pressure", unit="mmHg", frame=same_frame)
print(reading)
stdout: mmHg 60
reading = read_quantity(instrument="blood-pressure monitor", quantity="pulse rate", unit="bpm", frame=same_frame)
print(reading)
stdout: bpm 92
